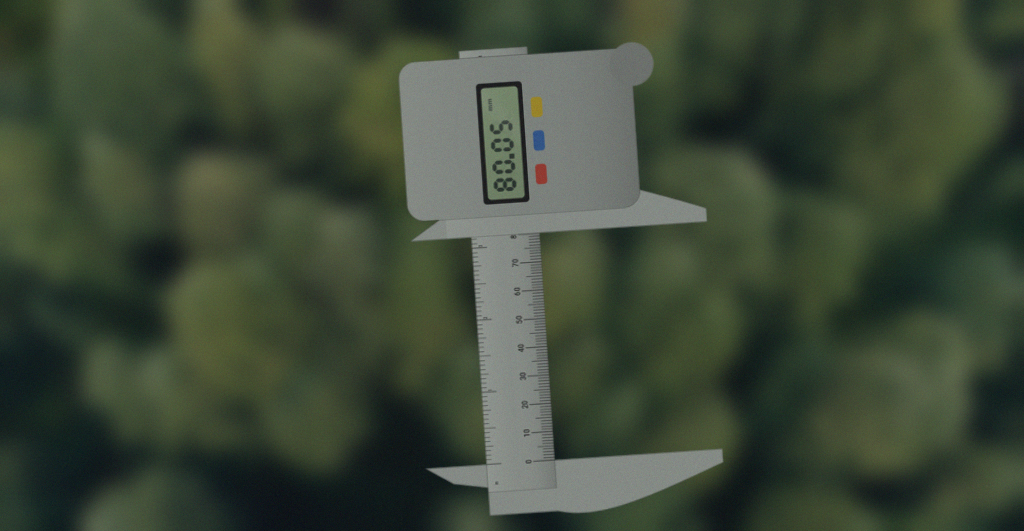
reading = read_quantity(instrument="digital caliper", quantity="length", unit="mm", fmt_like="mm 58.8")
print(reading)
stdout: mm 80.05
